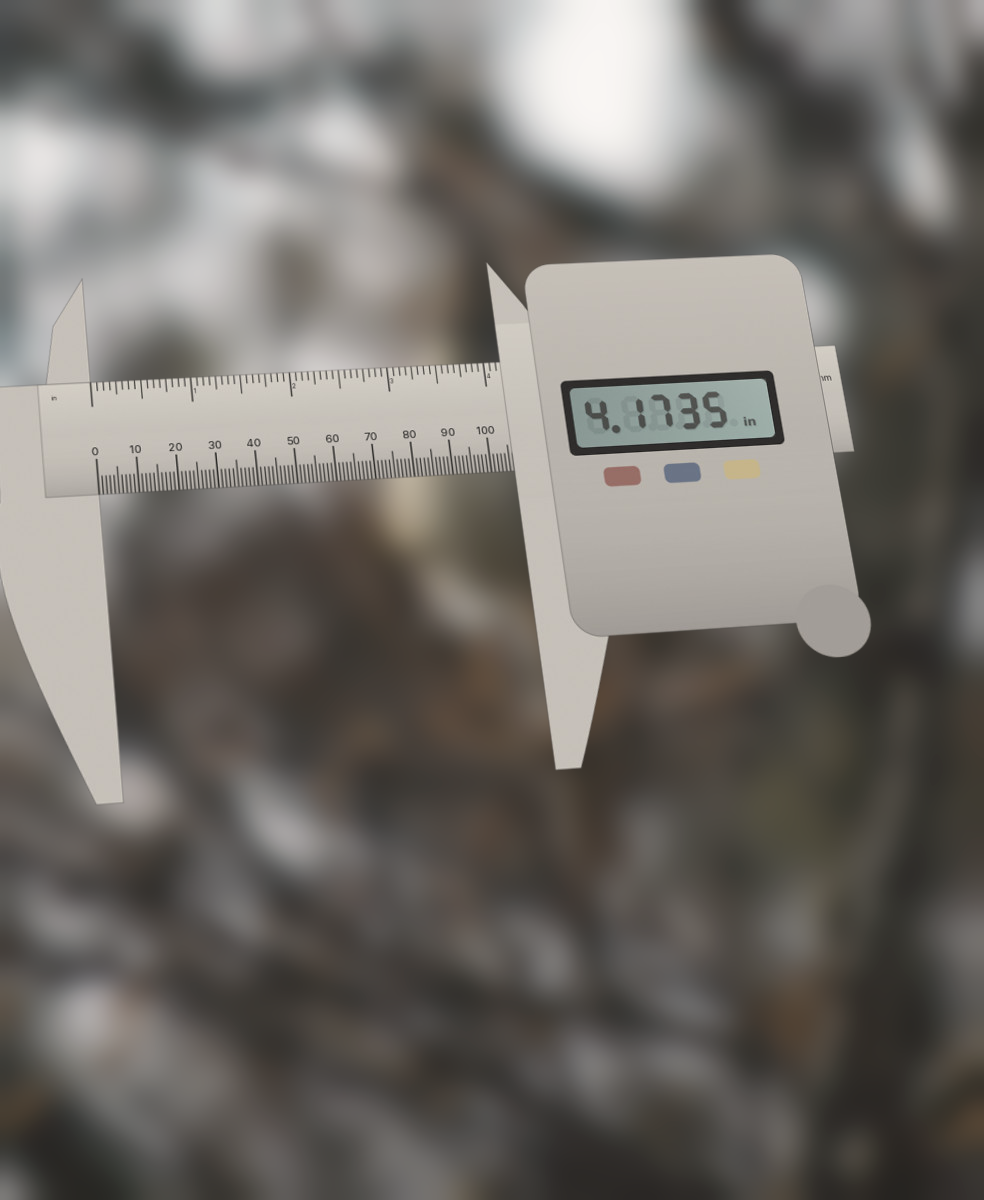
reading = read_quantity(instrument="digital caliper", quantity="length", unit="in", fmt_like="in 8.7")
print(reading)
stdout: in 4.1735
